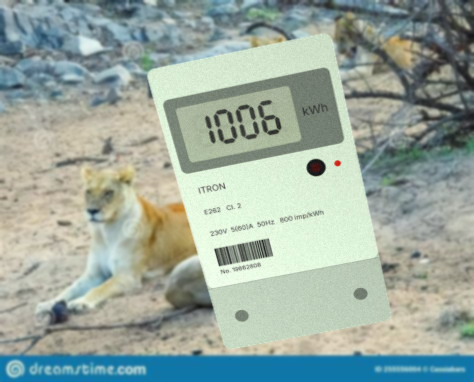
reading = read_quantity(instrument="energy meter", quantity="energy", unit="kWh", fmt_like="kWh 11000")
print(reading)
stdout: kWh 1006
